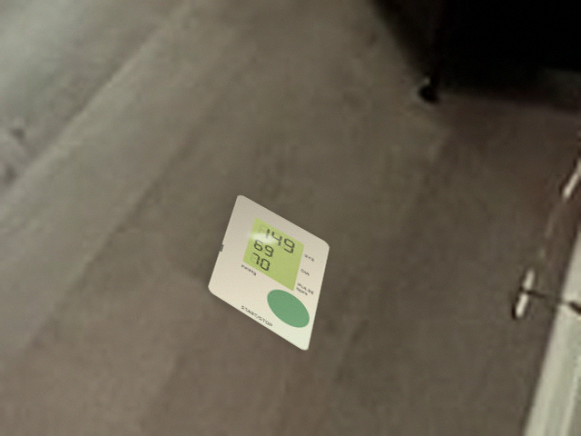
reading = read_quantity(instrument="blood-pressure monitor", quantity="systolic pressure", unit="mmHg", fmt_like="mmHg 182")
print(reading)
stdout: mmHg 149
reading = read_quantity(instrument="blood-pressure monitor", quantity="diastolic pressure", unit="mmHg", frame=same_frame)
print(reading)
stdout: mmHg 69
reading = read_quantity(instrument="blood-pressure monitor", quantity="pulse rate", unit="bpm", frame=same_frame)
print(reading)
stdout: bpm 70
